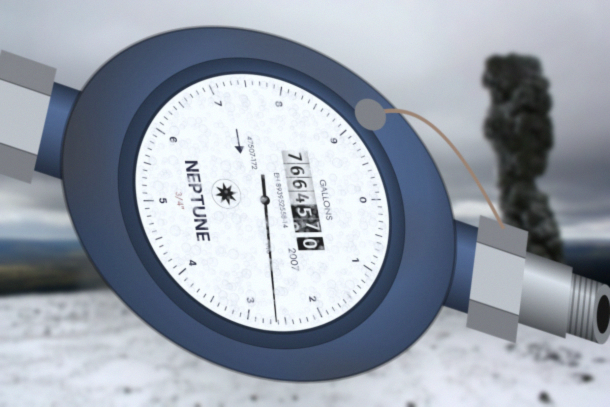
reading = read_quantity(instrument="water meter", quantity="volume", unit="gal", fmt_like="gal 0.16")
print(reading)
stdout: gal 7664572.6
